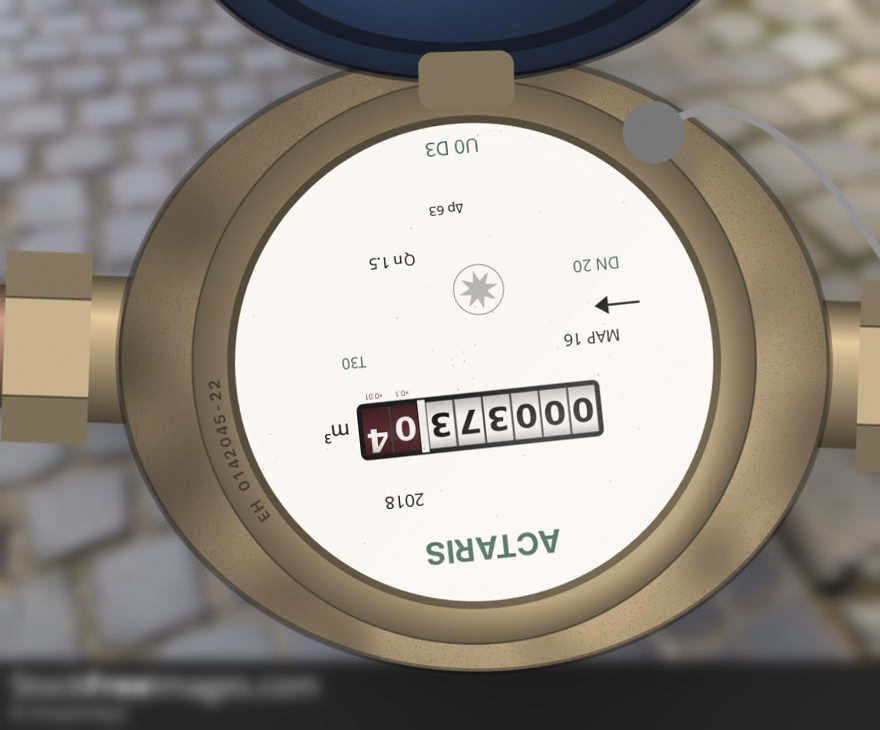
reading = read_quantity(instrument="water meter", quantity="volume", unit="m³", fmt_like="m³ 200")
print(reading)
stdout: m³ 373.04
